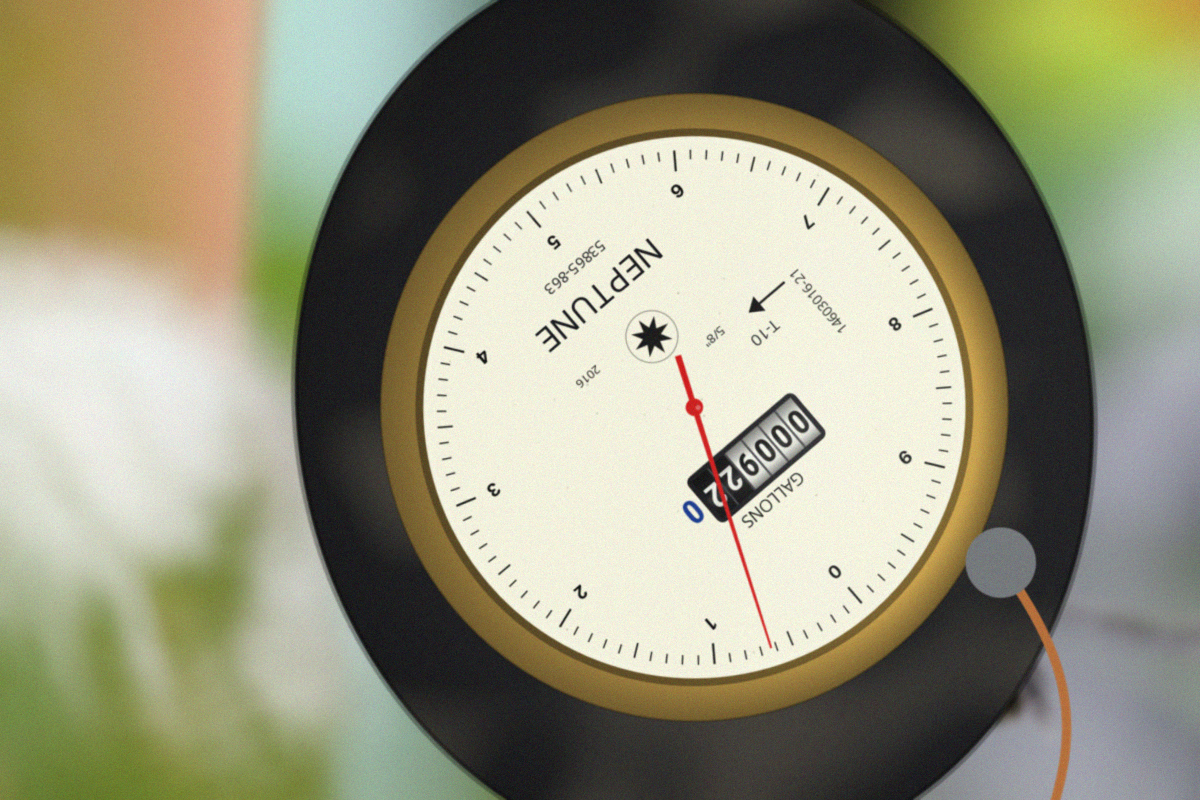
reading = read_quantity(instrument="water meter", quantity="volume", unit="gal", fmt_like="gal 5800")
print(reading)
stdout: gal 9220.6
